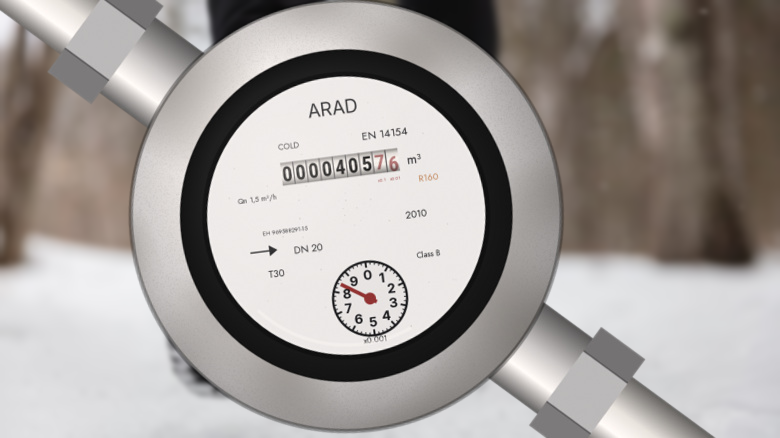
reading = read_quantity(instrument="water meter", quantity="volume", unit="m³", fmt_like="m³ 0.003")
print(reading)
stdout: m³ 405.758
